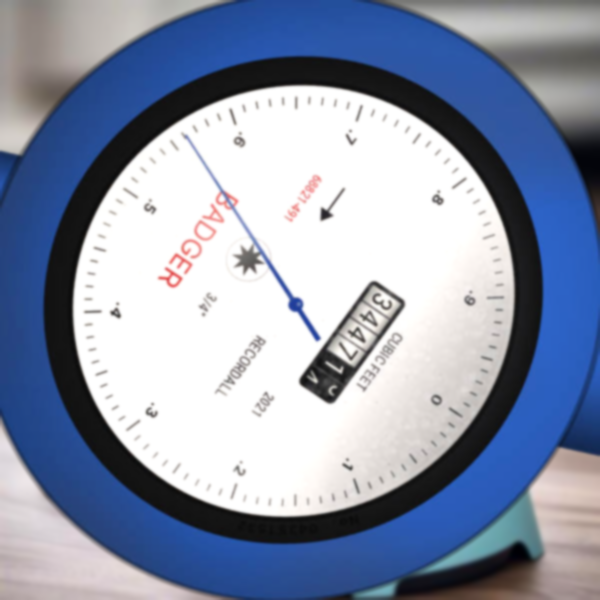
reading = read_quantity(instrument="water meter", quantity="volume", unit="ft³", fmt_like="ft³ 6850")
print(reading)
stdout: ft³ 344713.56
